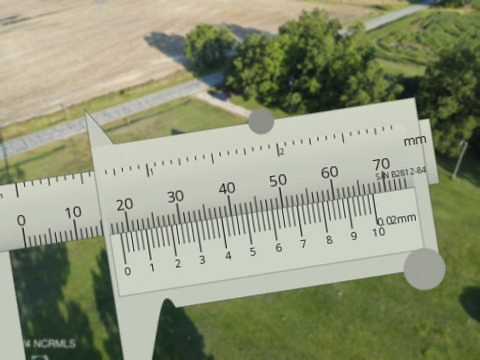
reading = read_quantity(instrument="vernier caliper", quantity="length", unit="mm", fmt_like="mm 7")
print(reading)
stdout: mm 18.5
